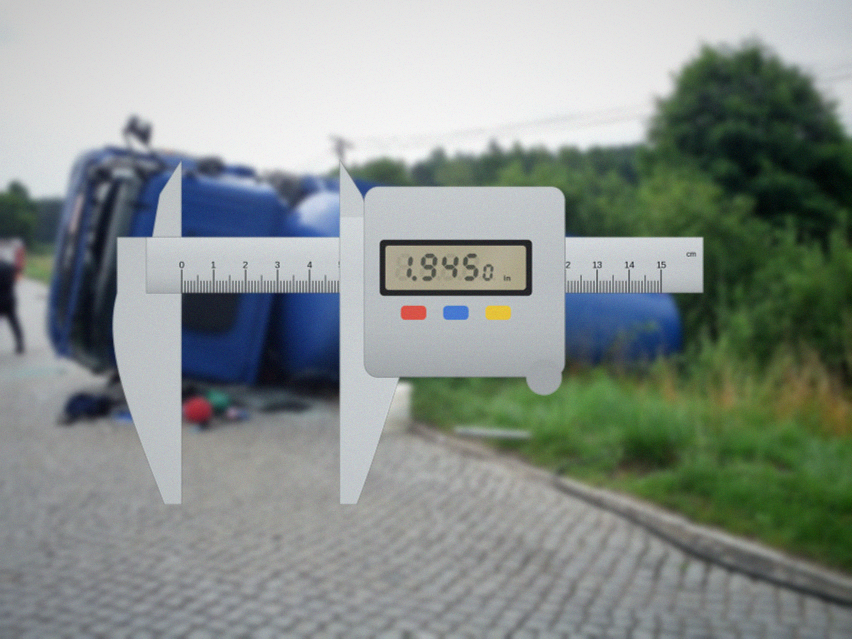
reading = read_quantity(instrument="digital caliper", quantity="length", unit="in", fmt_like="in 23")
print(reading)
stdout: in 1.9450
